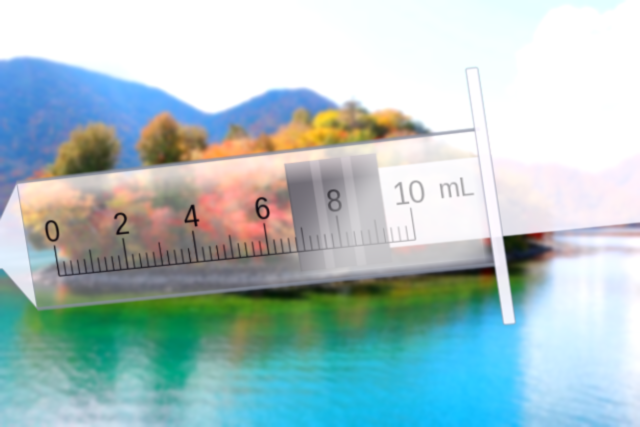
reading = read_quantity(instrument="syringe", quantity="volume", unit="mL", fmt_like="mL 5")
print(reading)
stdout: mL 6.8
